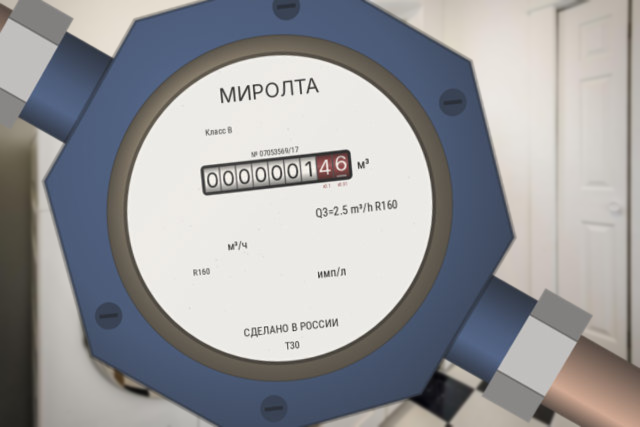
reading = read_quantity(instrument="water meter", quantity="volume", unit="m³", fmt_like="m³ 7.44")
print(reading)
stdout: m³ 1.46
